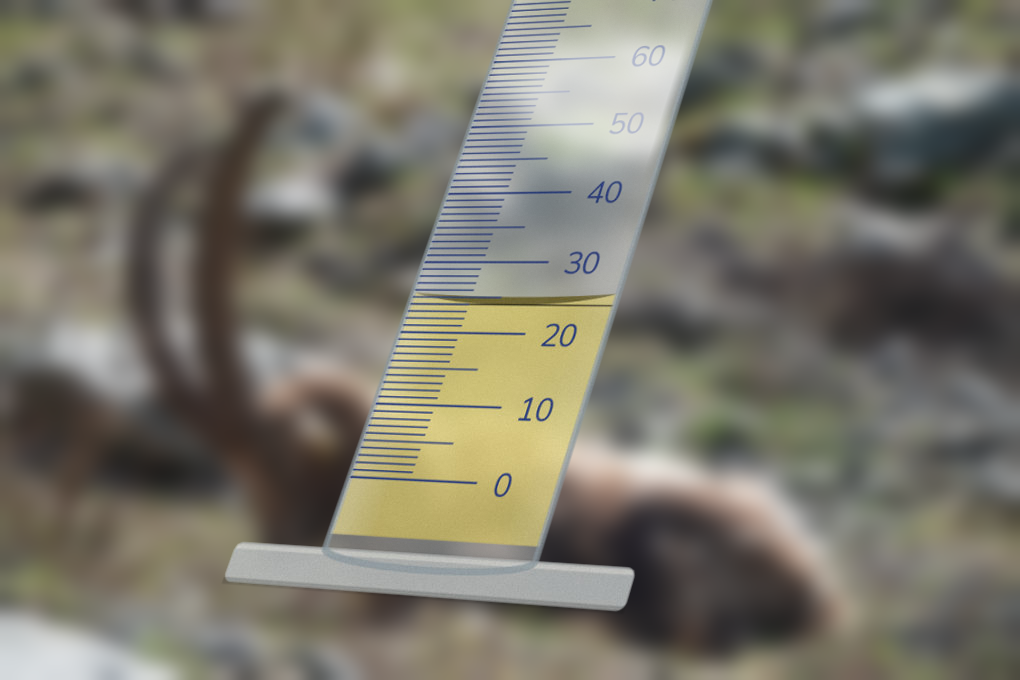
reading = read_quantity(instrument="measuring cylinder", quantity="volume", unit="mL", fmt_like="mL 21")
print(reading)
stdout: mL 24
